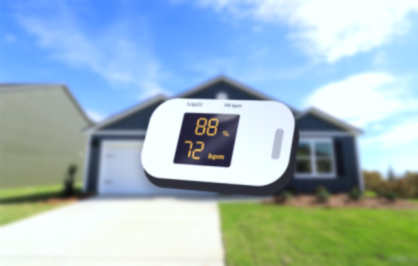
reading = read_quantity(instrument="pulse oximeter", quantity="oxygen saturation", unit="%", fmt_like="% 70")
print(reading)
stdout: % 88
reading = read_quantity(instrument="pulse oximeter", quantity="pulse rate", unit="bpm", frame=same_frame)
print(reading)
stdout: bpm 72
